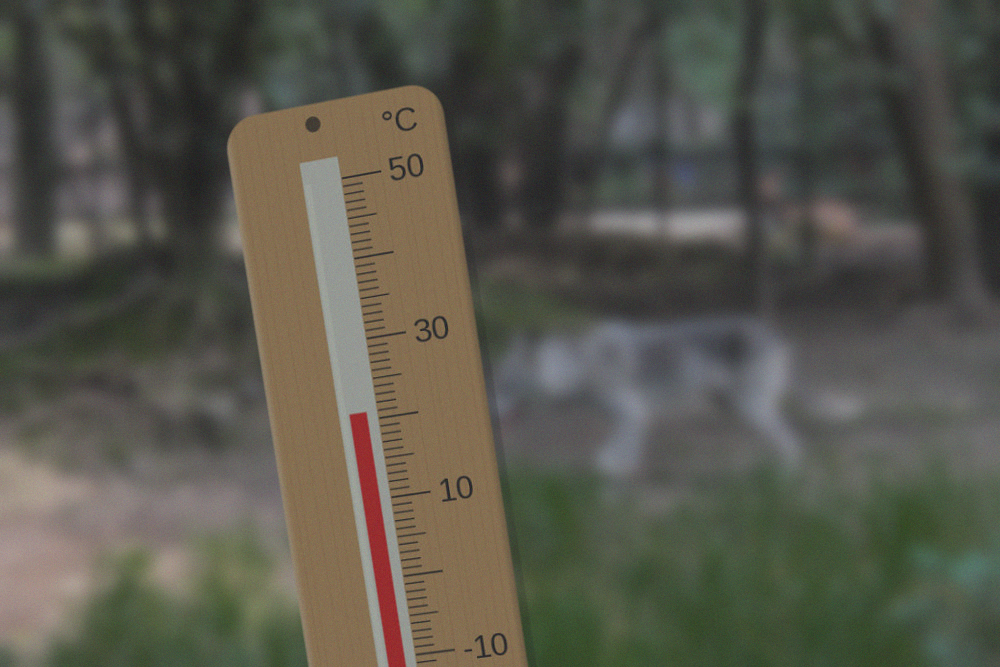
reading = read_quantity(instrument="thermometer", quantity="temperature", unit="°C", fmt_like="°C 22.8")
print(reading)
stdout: °C 21
